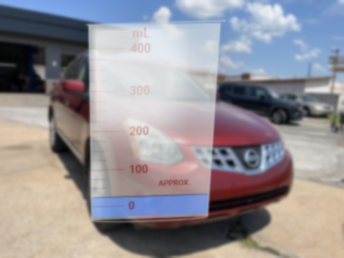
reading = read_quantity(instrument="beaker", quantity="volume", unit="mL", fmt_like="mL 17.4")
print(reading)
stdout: mL 25
